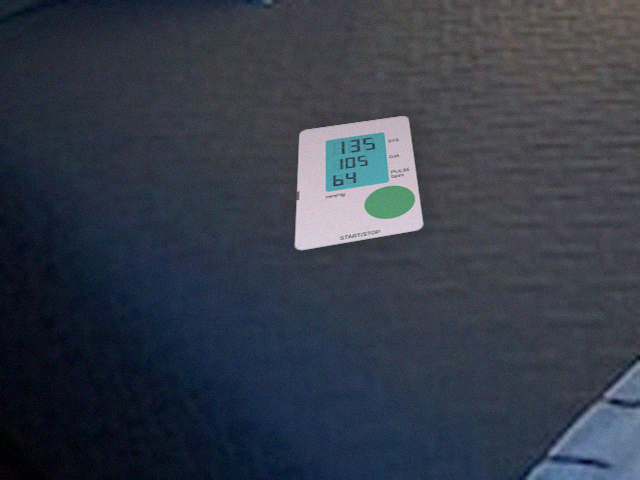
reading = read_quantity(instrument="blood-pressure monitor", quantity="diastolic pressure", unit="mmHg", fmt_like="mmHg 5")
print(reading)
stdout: mmHg 105
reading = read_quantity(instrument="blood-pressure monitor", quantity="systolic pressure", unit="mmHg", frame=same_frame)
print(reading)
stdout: mmHg 135
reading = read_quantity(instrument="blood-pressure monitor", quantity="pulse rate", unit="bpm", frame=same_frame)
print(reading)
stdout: bpm 64
